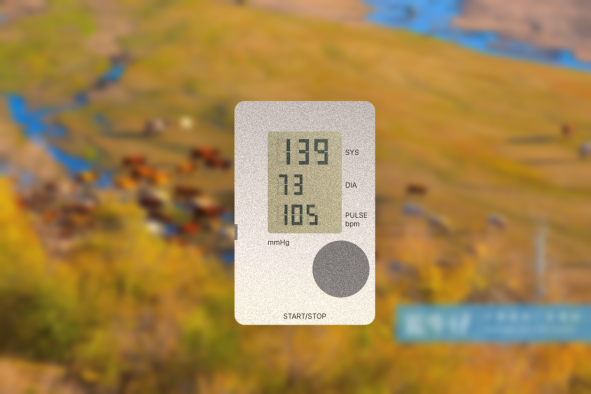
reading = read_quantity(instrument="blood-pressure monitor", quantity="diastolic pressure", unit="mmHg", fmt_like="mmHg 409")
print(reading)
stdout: mmHg 73
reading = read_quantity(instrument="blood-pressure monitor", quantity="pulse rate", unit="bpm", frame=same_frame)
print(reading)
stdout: bpm 105
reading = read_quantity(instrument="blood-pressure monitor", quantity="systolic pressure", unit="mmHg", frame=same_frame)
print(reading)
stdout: mmHg 139
